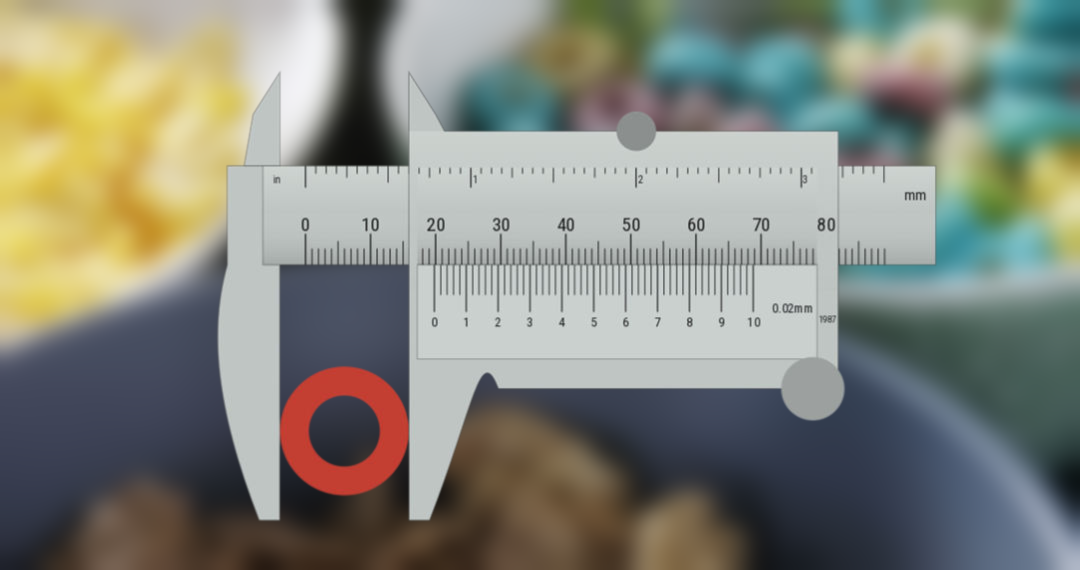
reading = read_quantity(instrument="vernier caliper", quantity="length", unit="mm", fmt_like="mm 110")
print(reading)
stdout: mm 19.8
